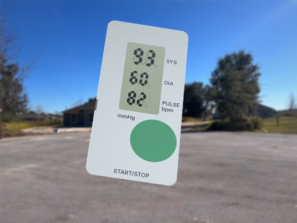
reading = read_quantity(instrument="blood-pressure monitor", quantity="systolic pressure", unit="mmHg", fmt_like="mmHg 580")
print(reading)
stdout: mmHg 93
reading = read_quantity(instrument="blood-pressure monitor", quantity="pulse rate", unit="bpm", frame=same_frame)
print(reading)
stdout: bpm 82
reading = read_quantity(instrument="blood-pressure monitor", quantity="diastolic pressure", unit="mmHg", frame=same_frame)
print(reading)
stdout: mmHg 60
